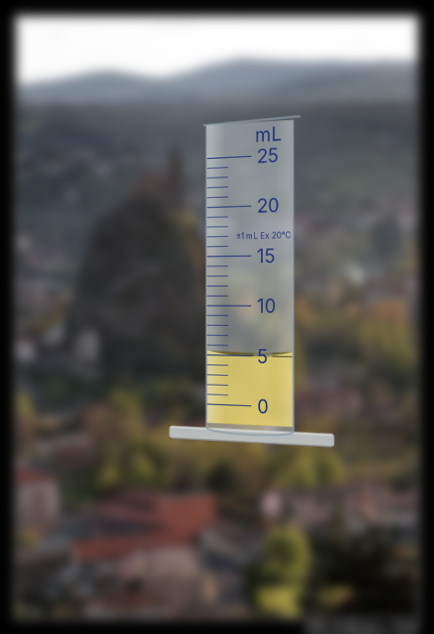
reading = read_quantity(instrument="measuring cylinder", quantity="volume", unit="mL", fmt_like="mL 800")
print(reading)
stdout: mL 5
